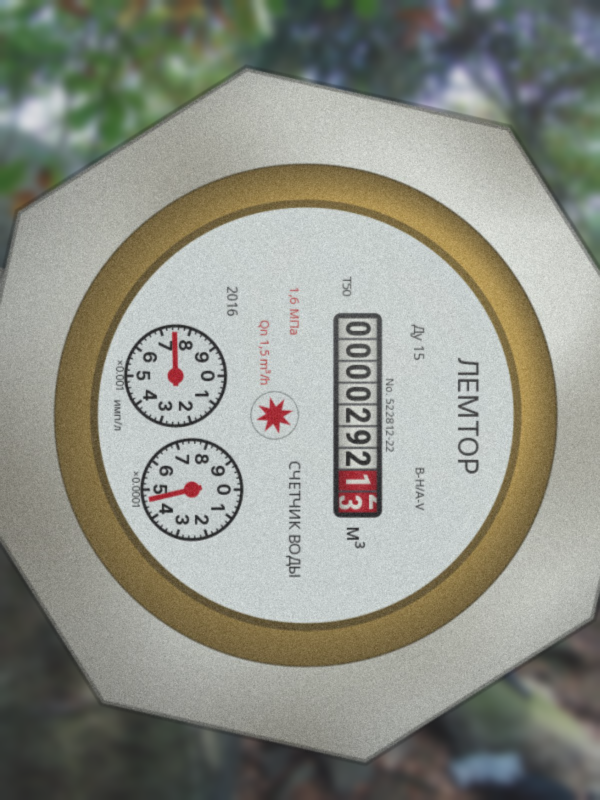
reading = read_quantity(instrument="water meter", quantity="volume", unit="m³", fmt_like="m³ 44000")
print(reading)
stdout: m³ 292.1274
